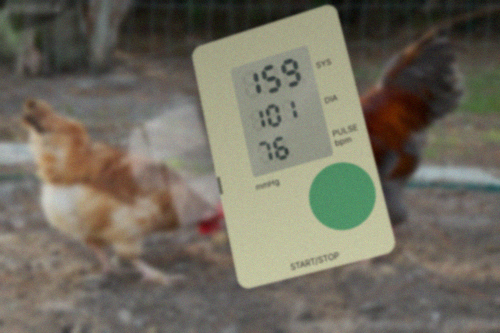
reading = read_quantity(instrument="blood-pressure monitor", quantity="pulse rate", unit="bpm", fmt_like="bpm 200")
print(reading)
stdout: bpm 76
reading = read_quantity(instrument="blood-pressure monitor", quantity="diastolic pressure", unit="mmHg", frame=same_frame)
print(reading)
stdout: mmHg 101
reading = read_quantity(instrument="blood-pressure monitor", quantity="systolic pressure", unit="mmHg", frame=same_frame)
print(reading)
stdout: mmHg 159
